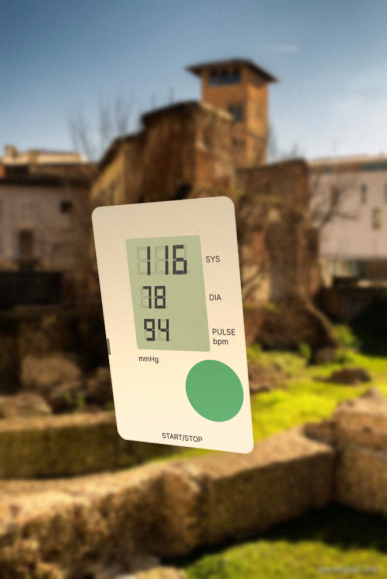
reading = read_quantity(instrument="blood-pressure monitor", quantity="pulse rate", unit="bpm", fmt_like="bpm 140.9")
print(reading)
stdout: bpm 94
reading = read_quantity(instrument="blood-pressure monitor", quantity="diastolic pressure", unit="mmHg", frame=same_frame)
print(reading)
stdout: mmHg 78
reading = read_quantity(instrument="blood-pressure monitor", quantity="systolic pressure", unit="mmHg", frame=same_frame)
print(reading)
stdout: mmHg 116
